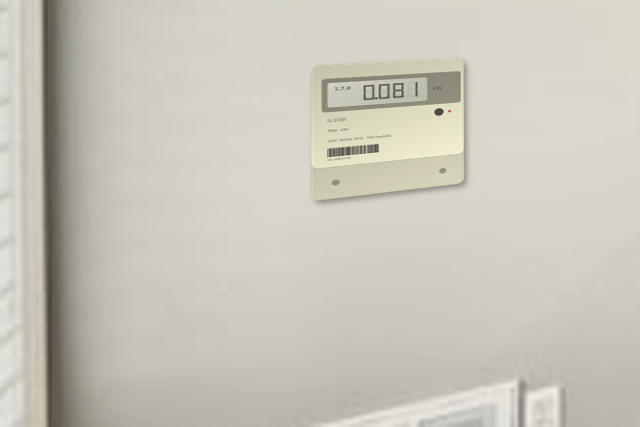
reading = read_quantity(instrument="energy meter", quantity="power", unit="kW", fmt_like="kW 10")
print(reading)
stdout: kW 0.081
